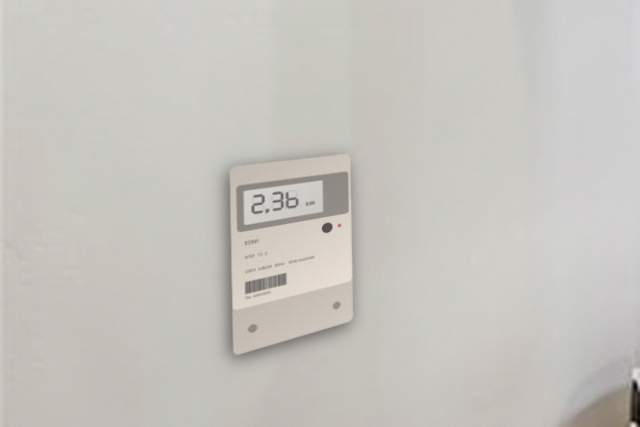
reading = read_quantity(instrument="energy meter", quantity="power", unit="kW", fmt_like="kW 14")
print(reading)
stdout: kW 2.36
